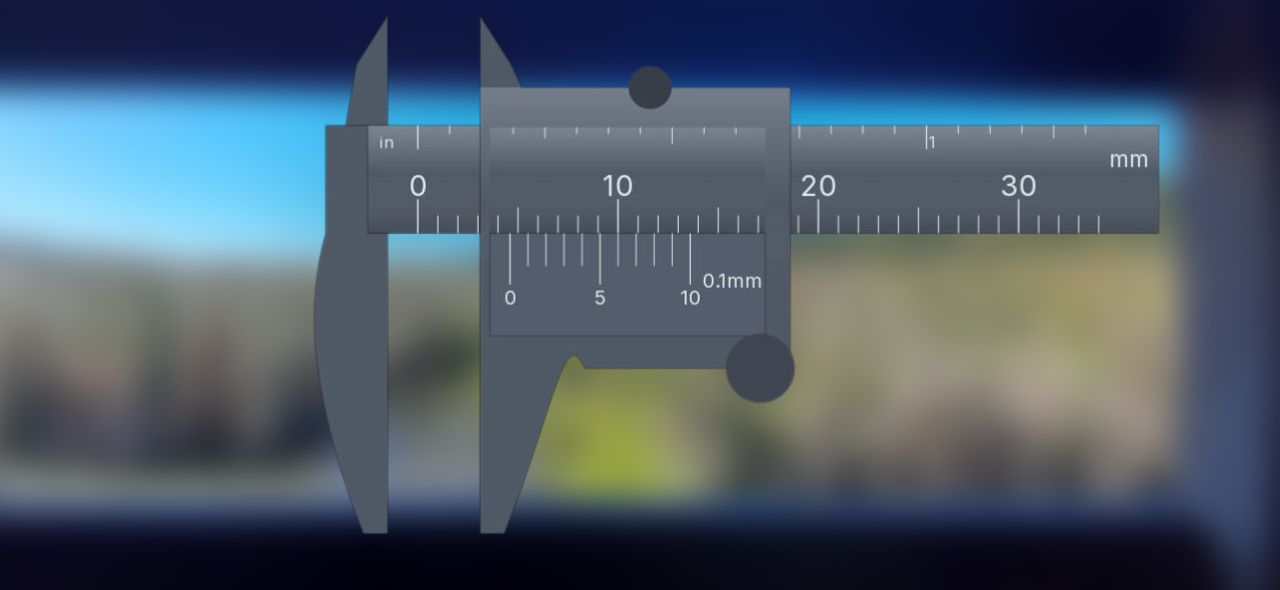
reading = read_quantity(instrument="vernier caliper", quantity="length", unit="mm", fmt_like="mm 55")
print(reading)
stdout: mm 4.6
